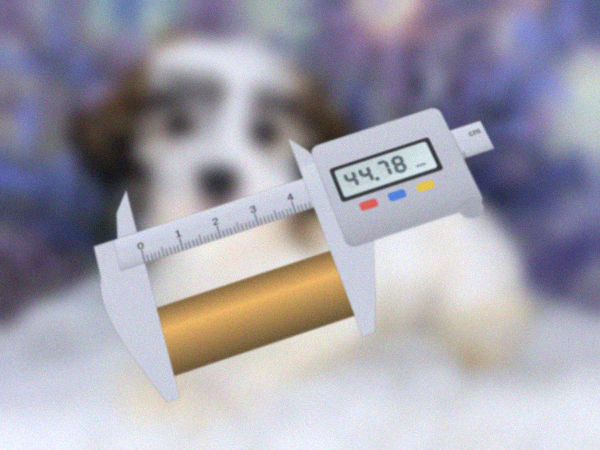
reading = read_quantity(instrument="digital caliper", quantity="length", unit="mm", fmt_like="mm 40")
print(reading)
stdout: mm 44.78
